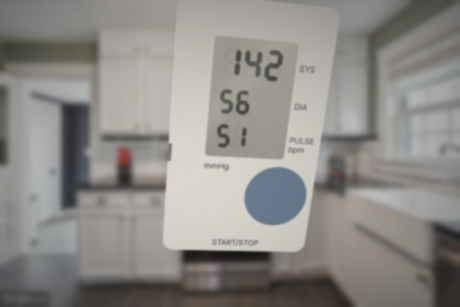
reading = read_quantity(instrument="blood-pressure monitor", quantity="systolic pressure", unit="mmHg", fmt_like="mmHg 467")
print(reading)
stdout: mmHg 142
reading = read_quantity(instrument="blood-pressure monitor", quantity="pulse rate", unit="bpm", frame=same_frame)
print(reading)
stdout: bpm 51
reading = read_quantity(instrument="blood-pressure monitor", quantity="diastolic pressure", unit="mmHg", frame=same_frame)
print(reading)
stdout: mmHg 56
